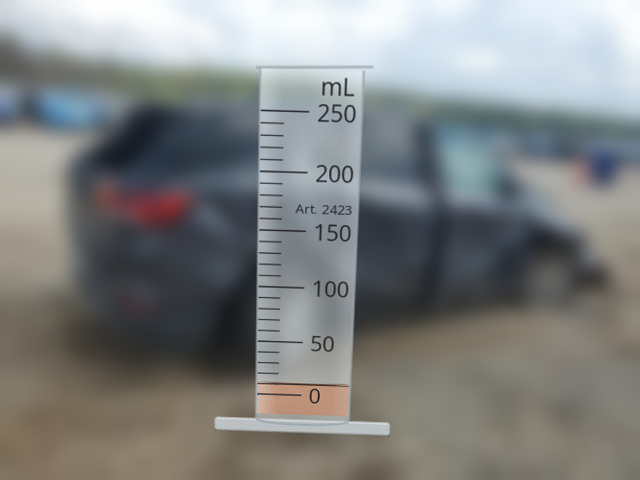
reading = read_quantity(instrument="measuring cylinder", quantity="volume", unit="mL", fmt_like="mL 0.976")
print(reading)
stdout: mL 10
